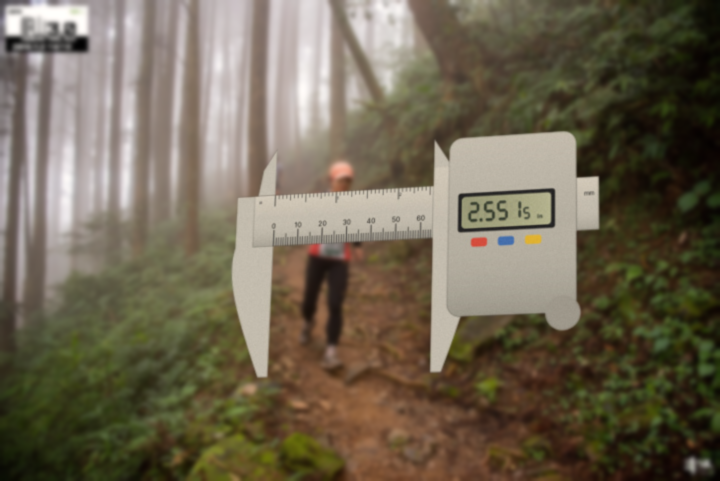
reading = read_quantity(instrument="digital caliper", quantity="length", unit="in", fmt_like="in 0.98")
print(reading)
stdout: in 2.5515
